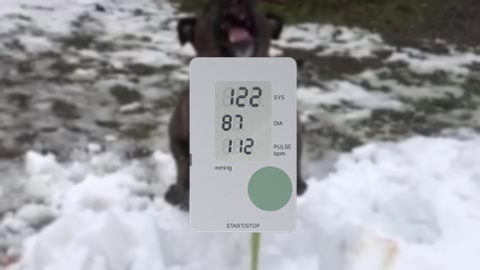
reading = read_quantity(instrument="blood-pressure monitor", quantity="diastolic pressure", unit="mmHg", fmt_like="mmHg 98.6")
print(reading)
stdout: mmHg 87
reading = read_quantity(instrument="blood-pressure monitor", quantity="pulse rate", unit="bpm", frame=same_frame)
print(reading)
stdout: bpm 112
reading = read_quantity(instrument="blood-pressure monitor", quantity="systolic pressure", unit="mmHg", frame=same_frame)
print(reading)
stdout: mmHg 122
